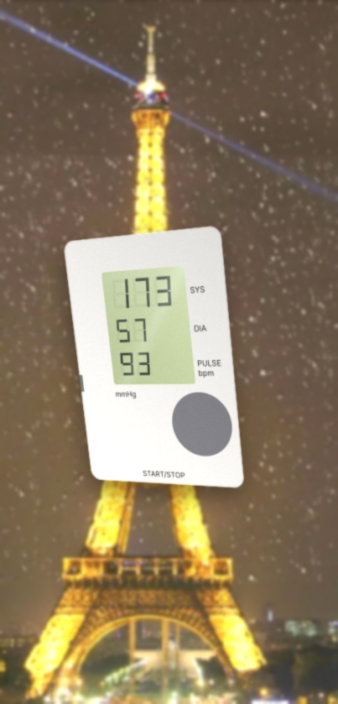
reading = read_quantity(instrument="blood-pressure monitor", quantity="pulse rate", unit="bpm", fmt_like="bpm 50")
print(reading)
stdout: bpm 93
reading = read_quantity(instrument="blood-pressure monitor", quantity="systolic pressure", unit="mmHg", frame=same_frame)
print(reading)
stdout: mmHg 173
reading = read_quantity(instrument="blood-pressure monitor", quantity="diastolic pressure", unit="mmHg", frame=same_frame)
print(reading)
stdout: mmHg 57
